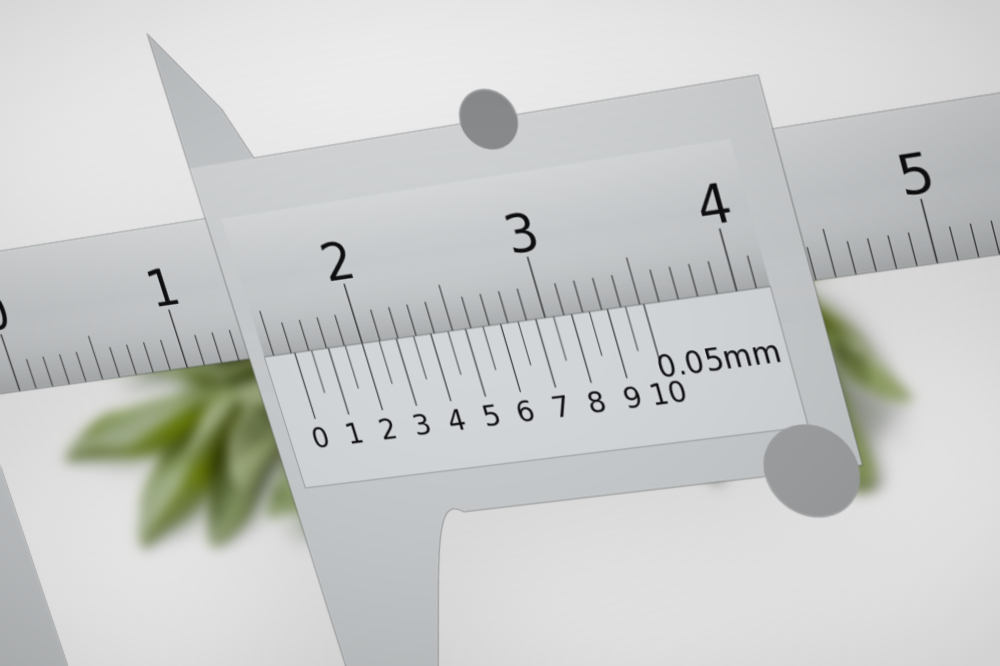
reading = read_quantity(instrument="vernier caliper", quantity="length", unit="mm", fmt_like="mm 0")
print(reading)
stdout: mm 16.2
